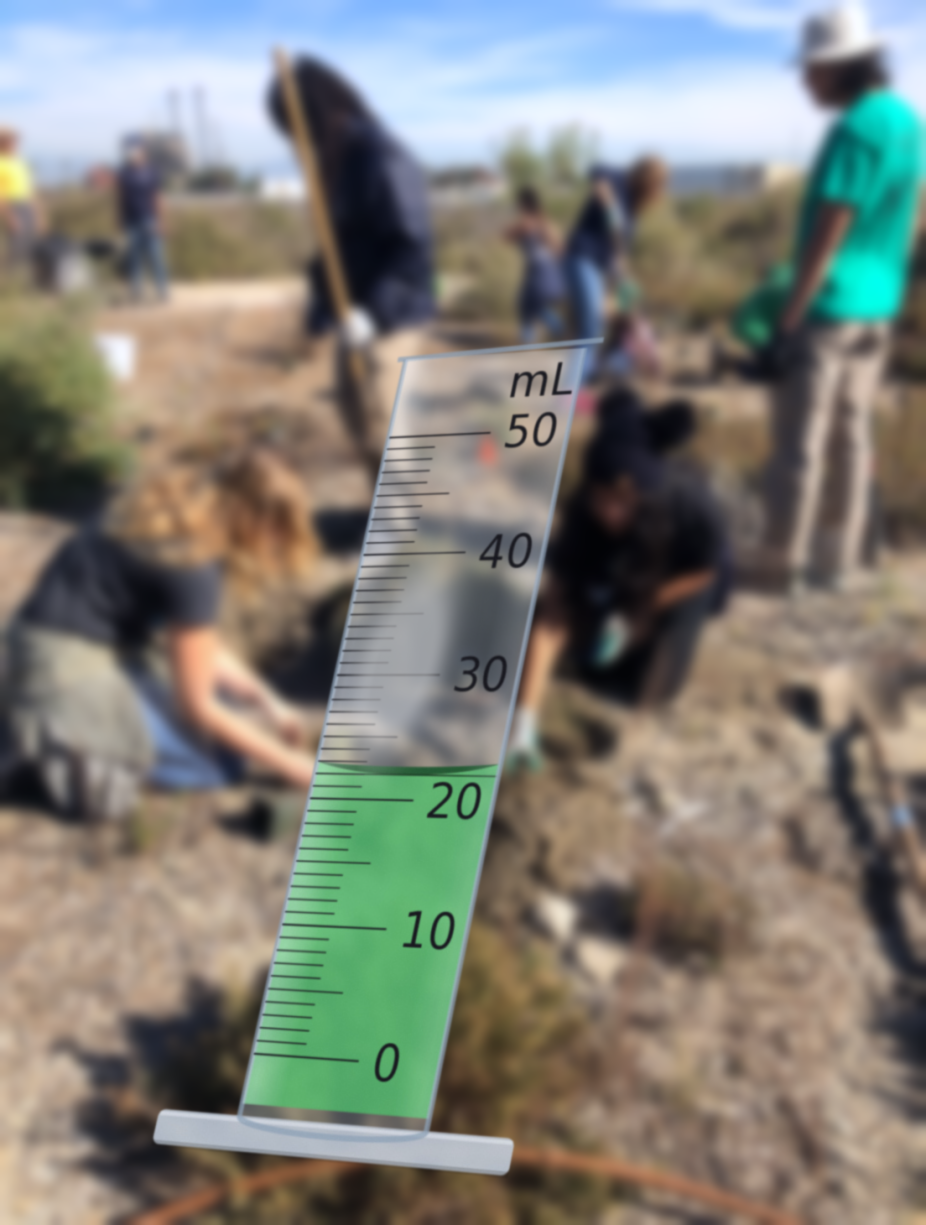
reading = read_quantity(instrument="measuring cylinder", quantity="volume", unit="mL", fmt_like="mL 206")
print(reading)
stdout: mL 22
